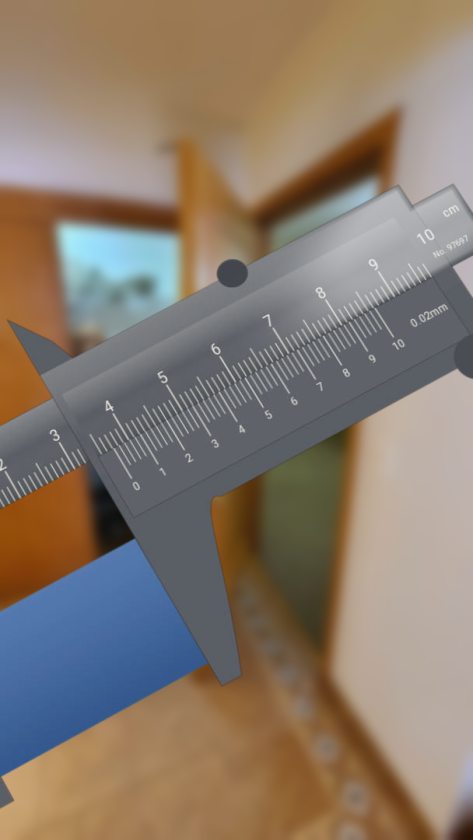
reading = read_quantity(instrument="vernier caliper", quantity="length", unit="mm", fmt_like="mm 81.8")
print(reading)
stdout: mm 37.2
